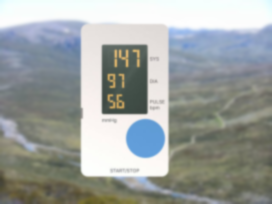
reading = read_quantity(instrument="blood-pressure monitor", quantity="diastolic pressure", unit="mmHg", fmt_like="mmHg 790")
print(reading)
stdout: mmHg 97
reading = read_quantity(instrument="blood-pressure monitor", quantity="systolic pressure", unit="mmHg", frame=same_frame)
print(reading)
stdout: mmHg 147
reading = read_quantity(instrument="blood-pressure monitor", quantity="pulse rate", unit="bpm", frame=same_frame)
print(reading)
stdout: bpm 56
